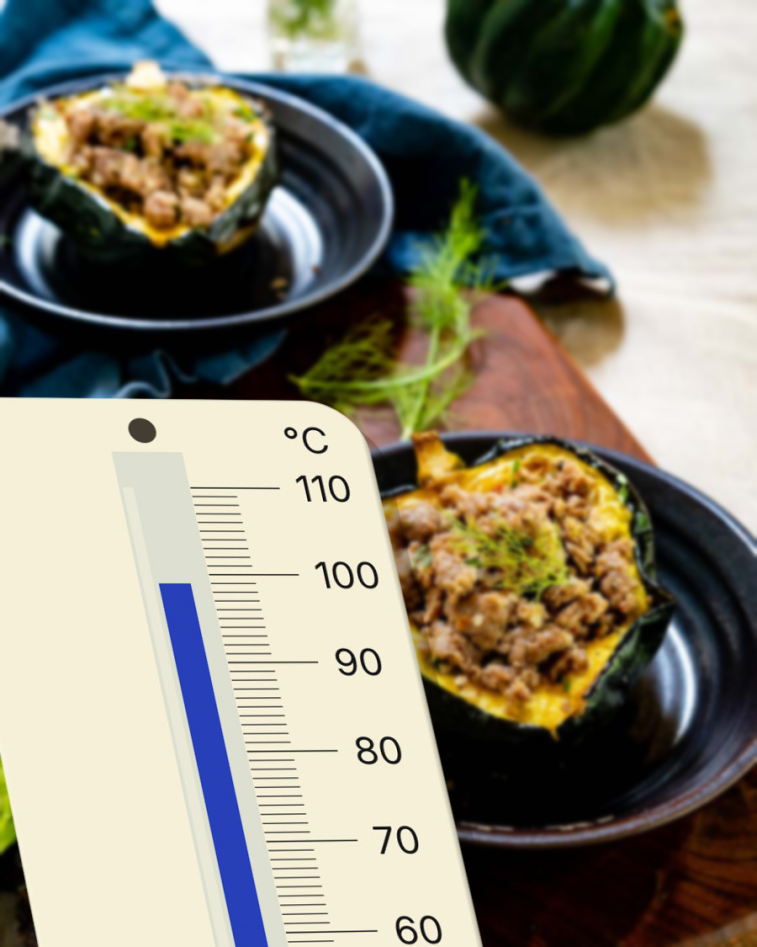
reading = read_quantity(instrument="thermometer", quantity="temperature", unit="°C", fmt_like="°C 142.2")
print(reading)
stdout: °C 99
